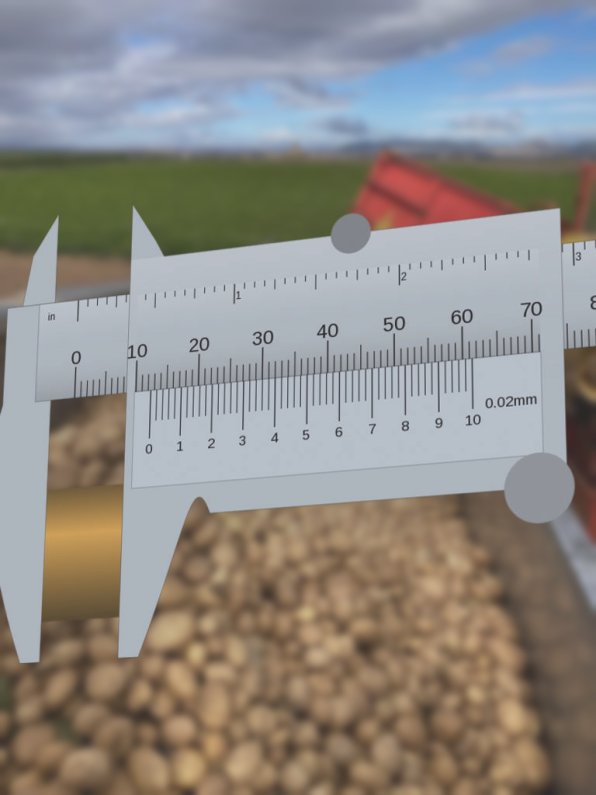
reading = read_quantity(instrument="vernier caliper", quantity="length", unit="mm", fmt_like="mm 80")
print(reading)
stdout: mm 12.4
